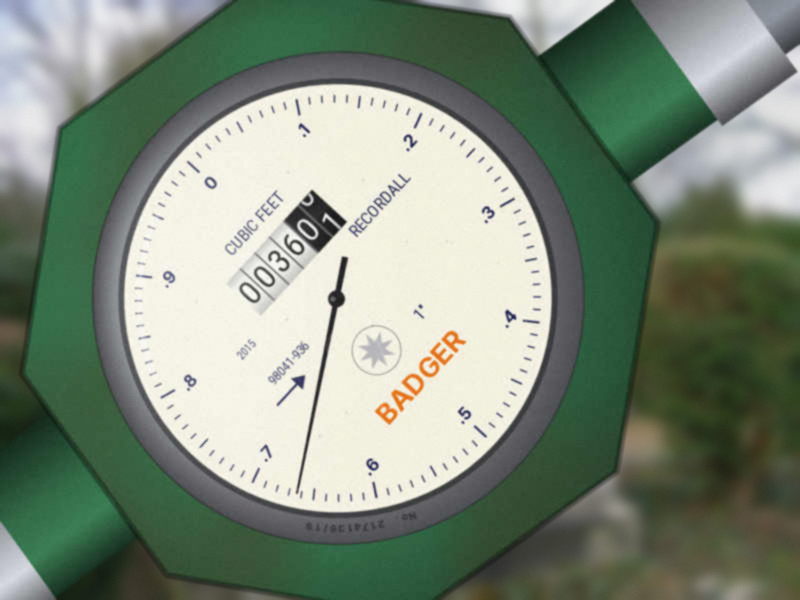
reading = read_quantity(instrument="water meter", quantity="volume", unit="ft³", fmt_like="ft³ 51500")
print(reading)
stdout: ft³ 3600.66
